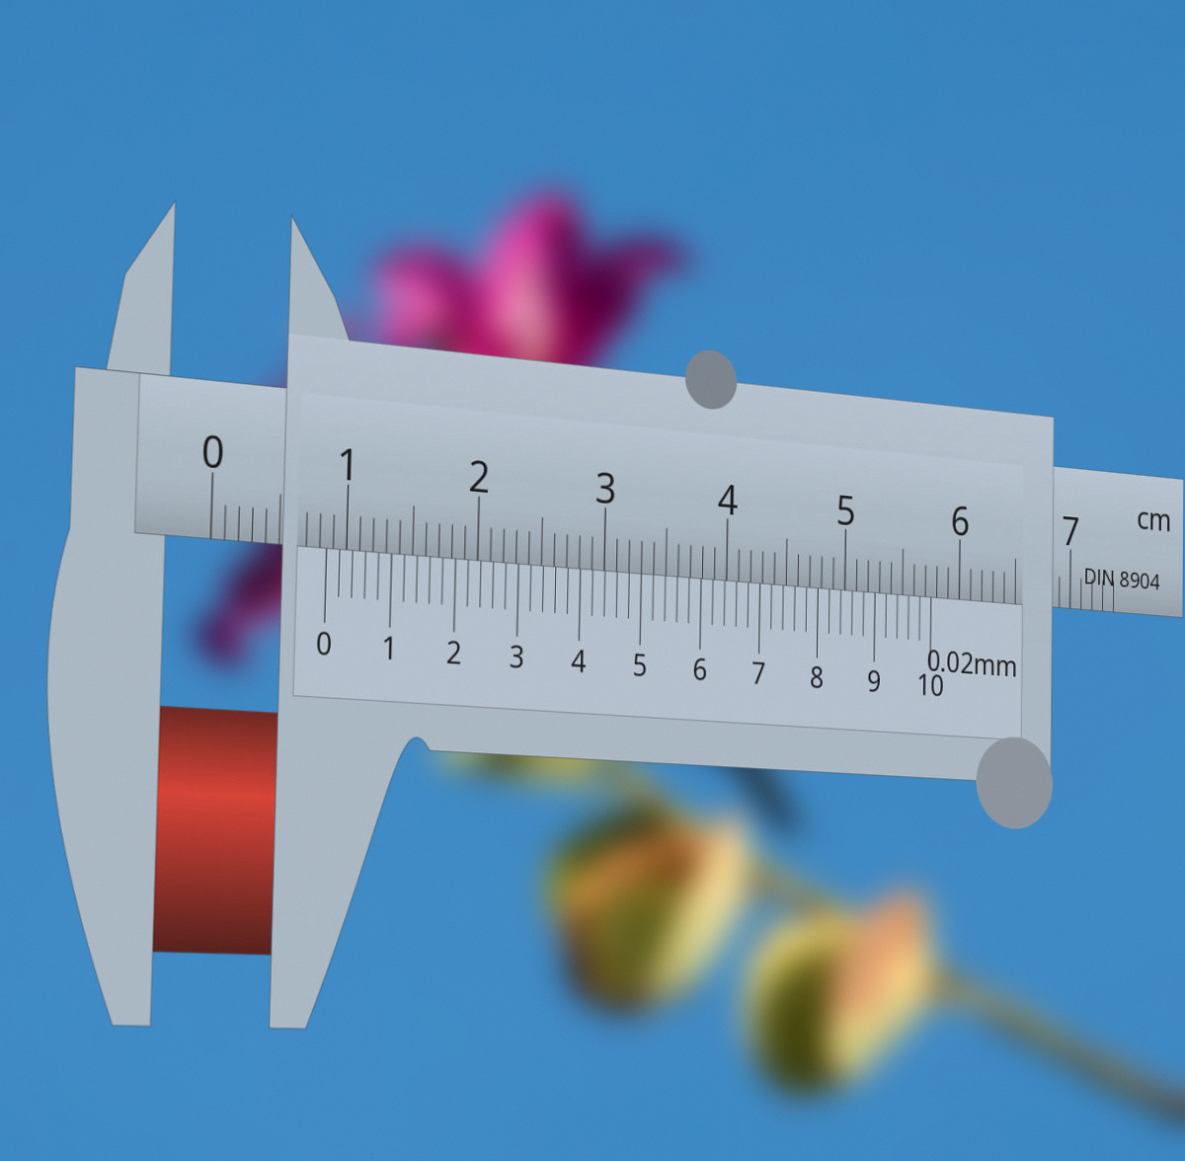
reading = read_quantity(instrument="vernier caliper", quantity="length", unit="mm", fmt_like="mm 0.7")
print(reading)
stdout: mm 8.5
